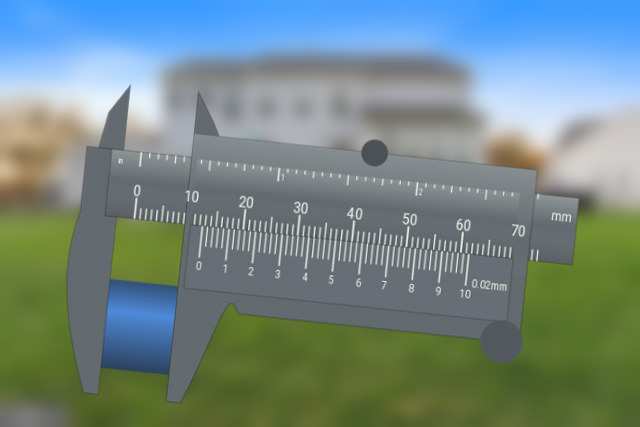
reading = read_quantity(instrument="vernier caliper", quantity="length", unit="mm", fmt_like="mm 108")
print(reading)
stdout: mm 12.5
